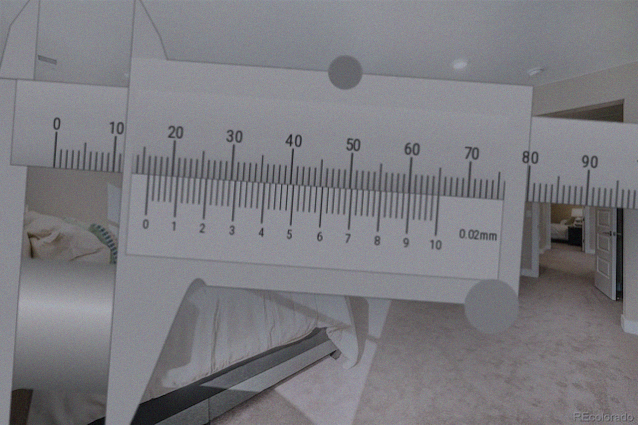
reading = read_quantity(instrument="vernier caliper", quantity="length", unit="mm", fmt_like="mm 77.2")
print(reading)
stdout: mm 16.0
